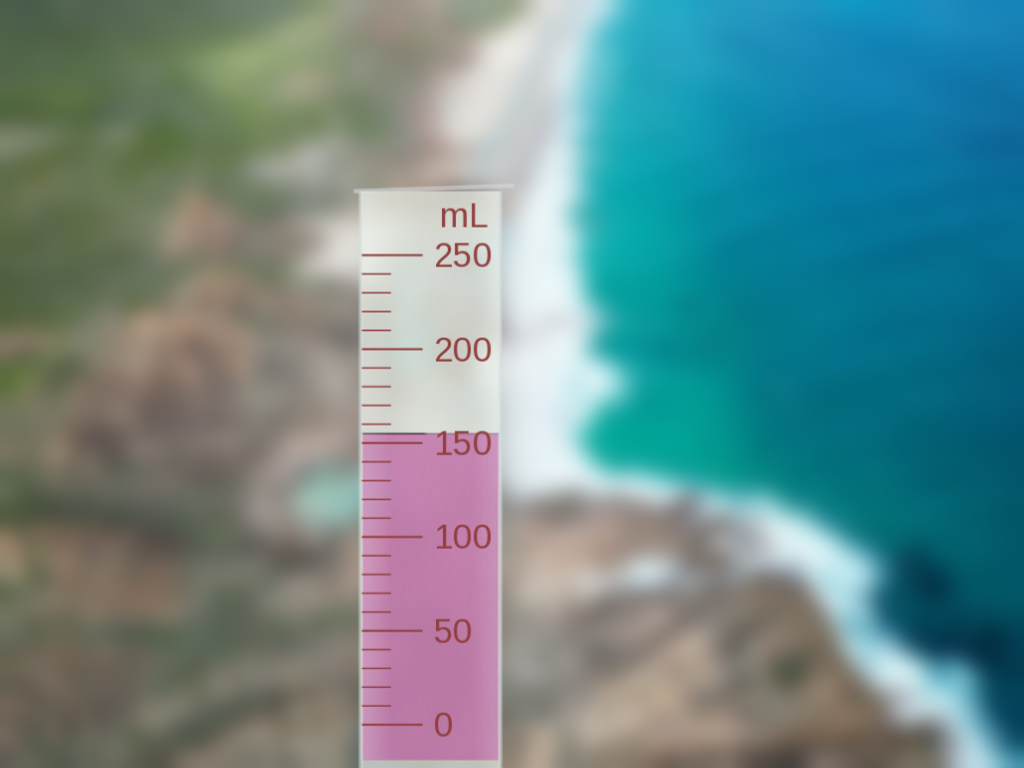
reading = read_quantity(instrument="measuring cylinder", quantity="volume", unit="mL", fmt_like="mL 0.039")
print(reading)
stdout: mL 155
